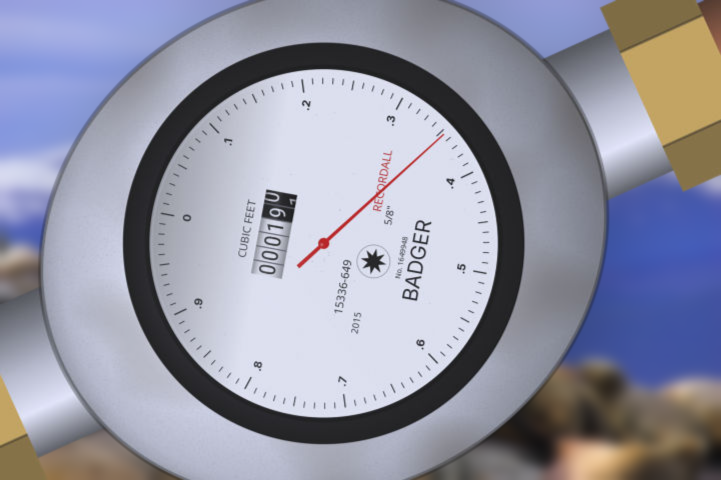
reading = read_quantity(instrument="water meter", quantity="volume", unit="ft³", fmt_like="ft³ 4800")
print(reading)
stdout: ft³ 190.35
